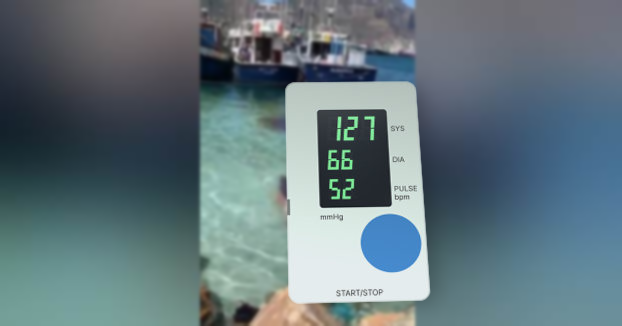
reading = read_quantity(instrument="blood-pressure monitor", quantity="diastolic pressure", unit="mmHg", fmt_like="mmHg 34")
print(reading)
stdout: mmHg 66
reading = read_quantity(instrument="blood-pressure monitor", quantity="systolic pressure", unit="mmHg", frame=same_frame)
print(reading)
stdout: mmHg 127
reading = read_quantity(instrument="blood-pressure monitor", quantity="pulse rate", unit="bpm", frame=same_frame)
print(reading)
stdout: bpm 52
